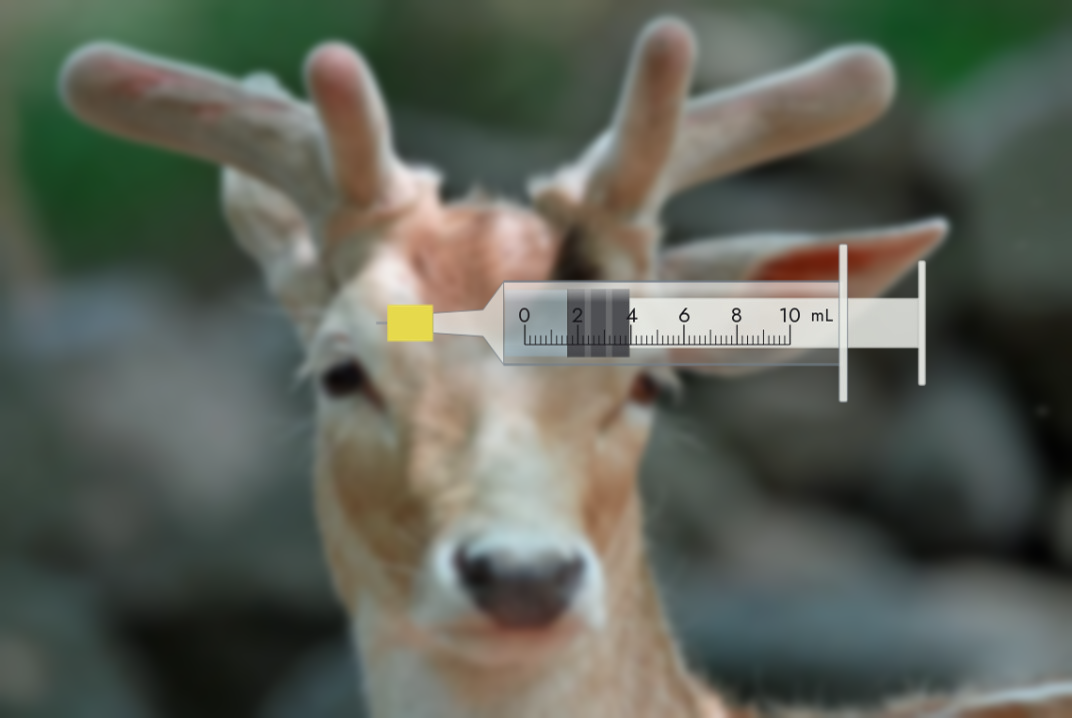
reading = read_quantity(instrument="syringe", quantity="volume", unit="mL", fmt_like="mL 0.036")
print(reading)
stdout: mL 1.6
